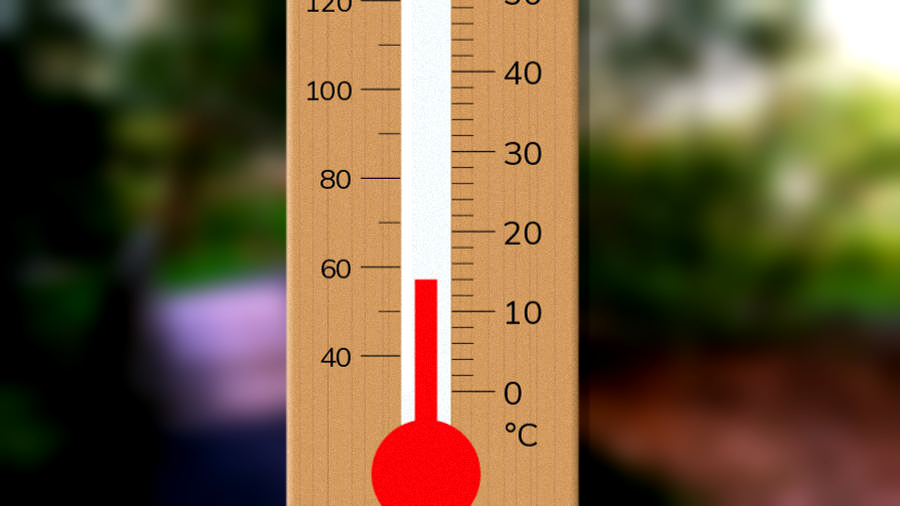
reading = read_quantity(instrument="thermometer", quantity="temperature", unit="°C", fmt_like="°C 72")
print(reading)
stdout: °C 14
